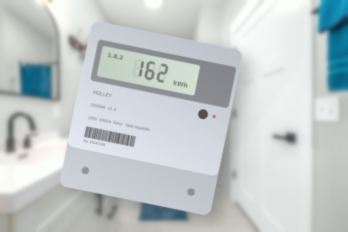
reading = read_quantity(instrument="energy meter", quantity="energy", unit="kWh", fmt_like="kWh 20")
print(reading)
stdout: kWh 162
